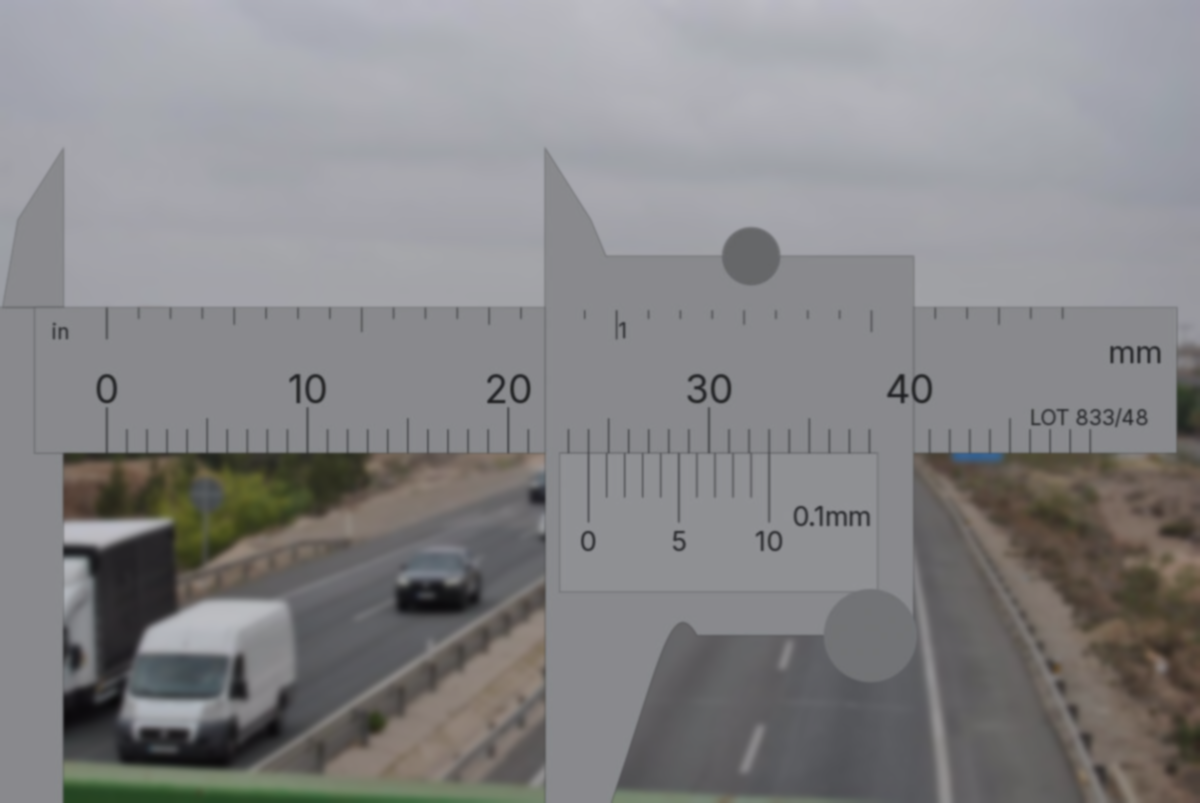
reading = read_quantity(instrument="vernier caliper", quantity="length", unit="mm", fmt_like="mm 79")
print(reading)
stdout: mm 24.0
